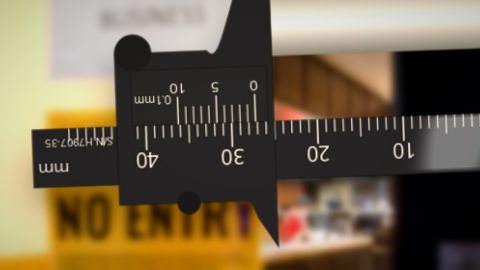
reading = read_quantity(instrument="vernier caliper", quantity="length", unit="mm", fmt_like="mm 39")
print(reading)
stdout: mm 27.2
